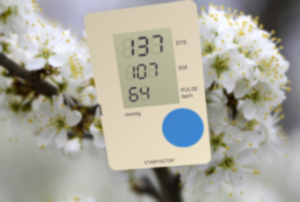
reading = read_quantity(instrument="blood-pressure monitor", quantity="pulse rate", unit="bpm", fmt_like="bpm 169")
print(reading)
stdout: bpm 64
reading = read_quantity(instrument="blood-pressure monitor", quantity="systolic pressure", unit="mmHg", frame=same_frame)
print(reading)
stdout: mmHg 137
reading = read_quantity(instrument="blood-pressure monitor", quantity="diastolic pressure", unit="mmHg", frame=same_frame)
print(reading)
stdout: mmHg 107
